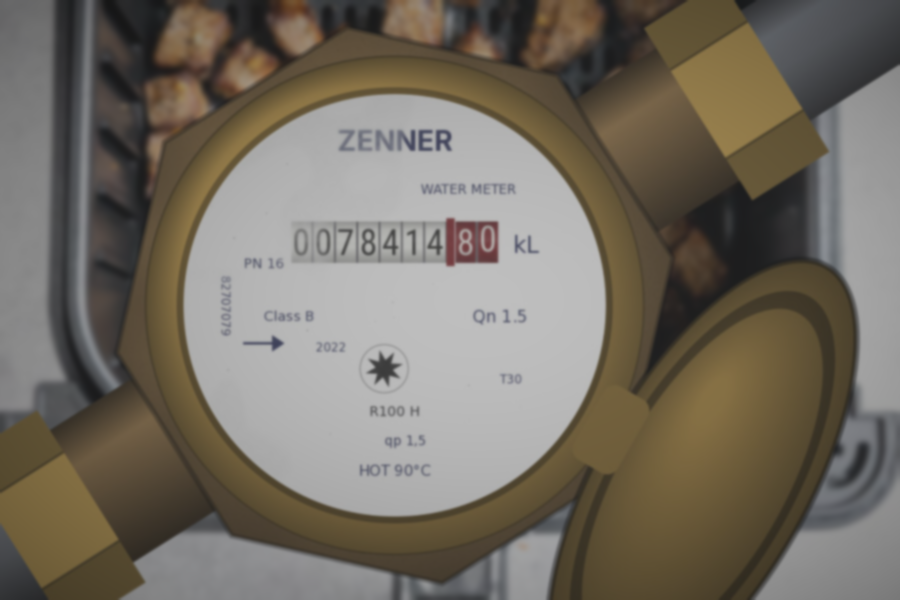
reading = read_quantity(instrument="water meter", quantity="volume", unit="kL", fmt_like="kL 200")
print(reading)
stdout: kL 78414.80
